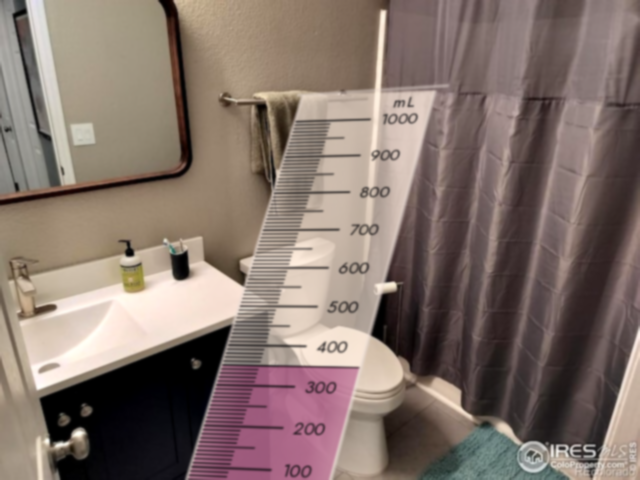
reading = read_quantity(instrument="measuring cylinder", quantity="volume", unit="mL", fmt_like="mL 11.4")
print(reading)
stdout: mL 350
